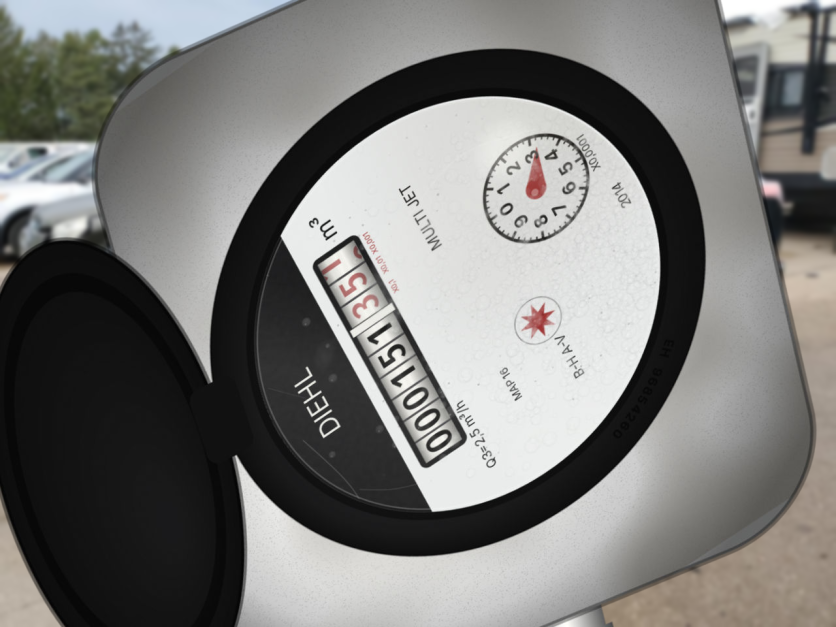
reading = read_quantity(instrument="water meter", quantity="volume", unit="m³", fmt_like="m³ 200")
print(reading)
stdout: m³ 151.3513
